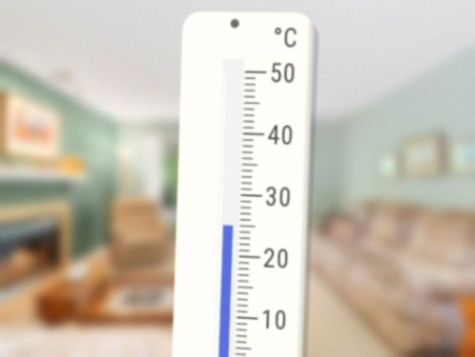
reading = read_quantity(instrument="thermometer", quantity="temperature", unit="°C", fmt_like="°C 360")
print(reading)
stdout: °C 25
